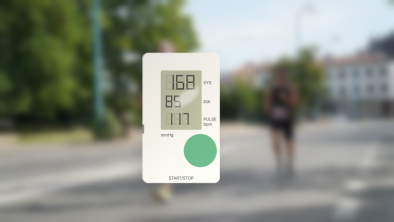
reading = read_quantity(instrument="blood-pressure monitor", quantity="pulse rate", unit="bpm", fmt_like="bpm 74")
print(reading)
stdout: bpm 117
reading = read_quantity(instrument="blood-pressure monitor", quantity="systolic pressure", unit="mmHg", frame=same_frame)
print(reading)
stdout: mmHg 168
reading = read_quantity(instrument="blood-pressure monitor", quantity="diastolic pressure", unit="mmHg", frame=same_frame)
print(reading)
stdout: mmHg 85
